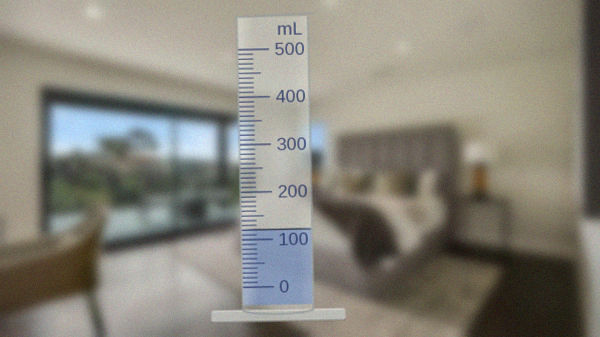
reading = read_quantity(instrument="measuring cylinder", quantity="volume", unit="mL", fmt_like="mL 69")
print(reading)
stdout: mL 120
